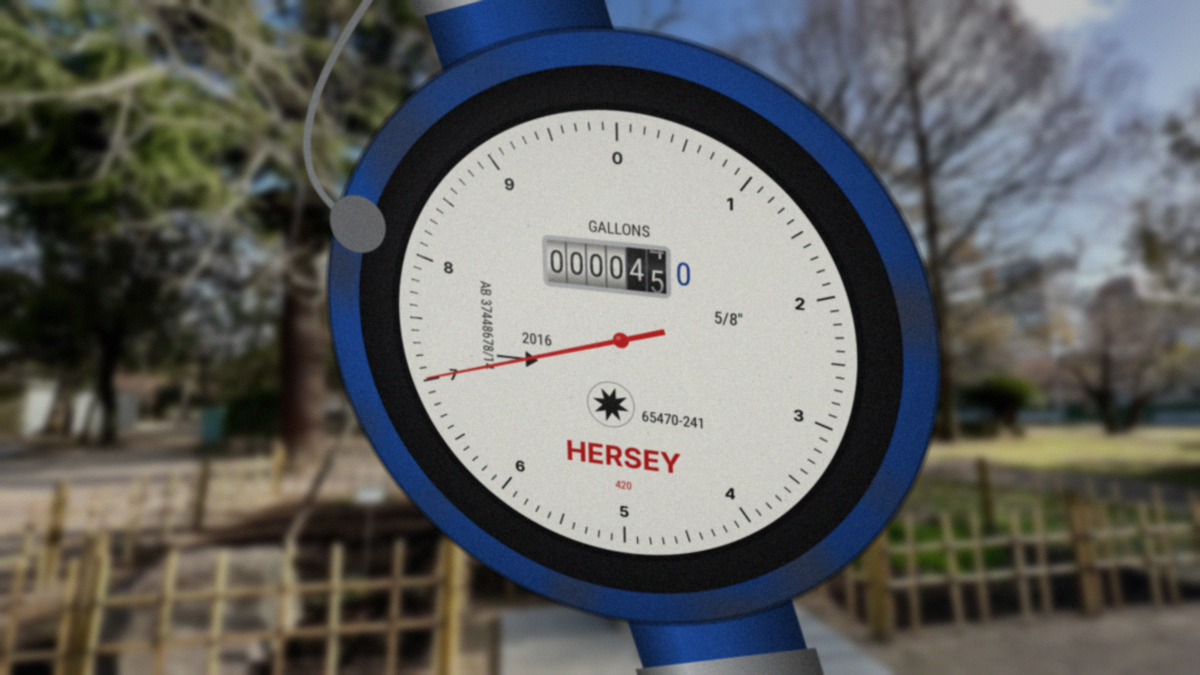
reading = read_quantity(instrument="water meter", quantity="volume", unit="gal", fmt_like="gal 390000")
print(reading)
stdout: gal 447.0
